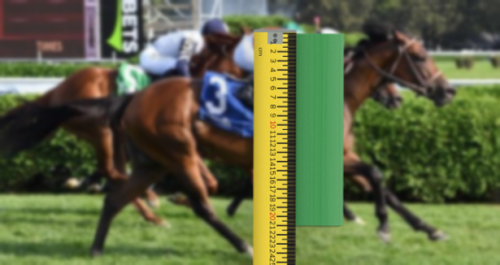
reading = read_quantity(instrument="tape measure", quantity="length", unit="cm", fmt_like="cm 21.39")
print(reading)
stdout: cm 21
